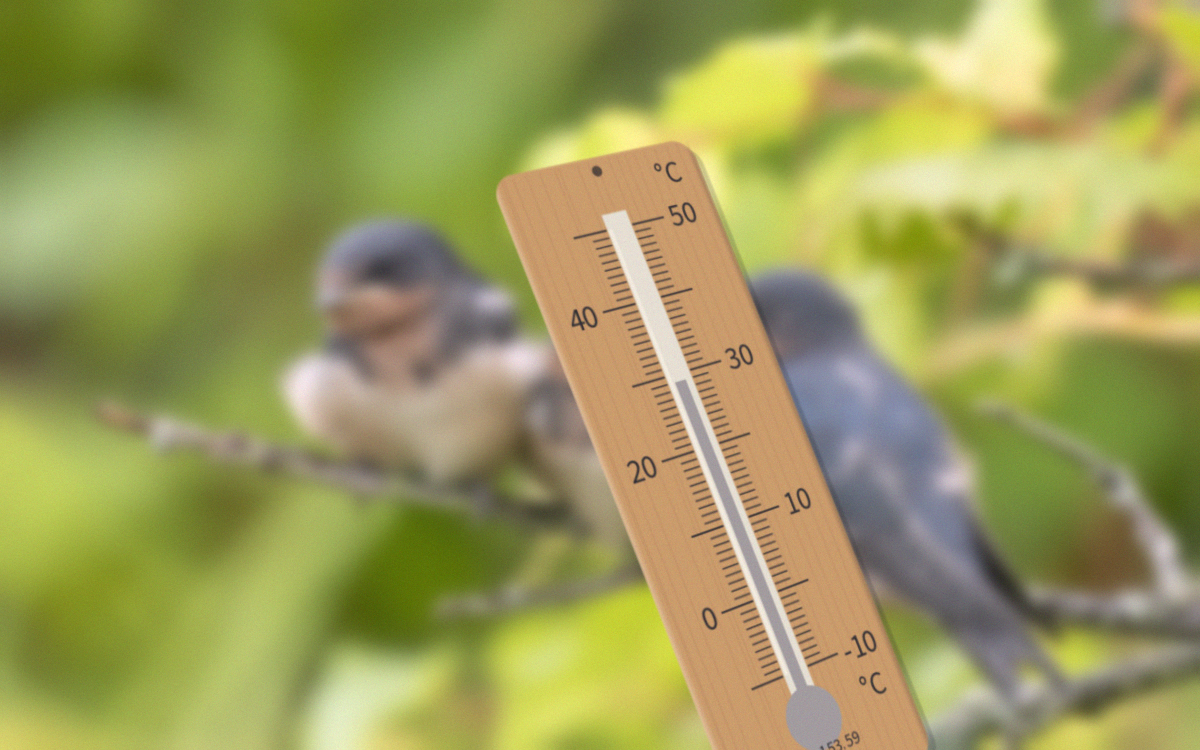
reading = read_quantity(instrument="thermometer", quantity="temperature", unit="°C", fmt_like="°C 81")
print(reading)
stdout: °C 29
